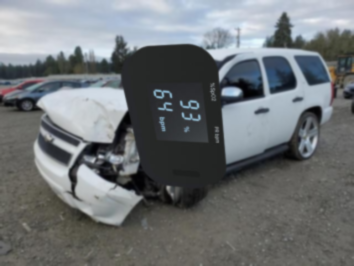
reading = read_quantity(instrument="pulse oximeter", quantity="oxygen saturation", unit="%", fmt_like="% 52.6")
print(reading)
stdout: % 93
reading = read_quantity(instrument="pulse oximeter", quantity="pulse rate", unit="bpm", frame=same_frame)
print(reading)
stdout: bpm 64
